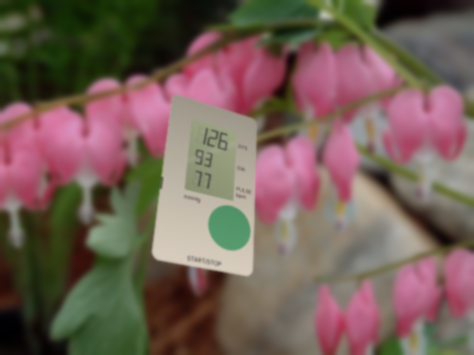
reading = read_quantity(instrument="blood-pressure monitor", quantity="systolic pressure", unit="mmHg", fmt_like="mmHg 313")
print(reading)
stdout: mmHg 126
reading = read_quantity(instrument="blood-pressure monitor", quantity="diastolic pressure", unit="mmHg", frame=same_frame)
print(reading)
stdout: mmHg 93
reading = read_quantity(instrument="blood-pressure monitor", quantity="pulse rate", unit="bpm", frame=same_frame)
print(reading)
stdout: bpm 77
